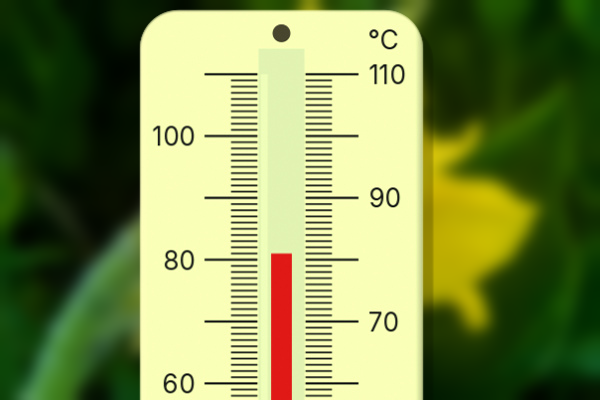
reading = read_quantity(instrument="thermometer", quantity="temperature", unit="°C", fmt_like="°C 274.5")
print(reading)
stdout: °C 81
